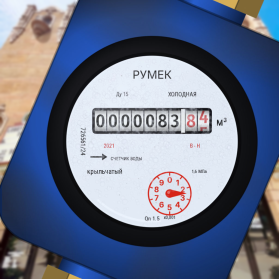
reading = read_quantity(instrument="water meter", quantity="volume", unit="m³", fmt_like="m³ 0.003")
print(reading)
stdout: m³ 83.842
